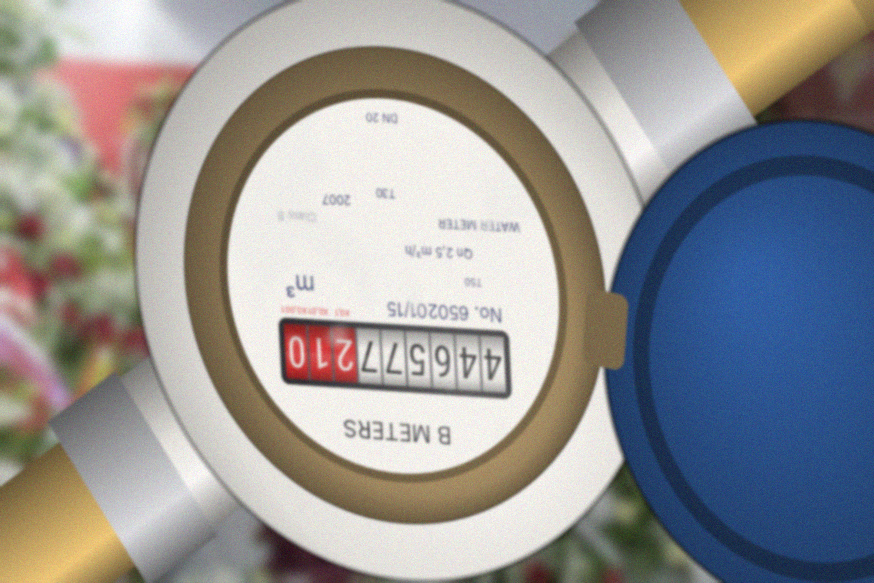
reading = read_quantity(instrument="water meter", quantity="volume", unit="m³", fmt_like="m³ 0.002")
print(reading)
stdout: m³ 446577.210
